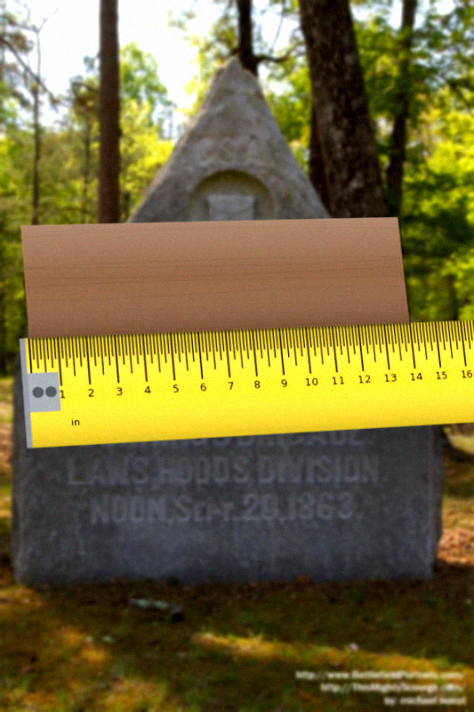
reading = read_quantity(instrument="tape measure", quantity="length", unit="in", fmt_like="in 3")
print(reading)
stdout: in 14
